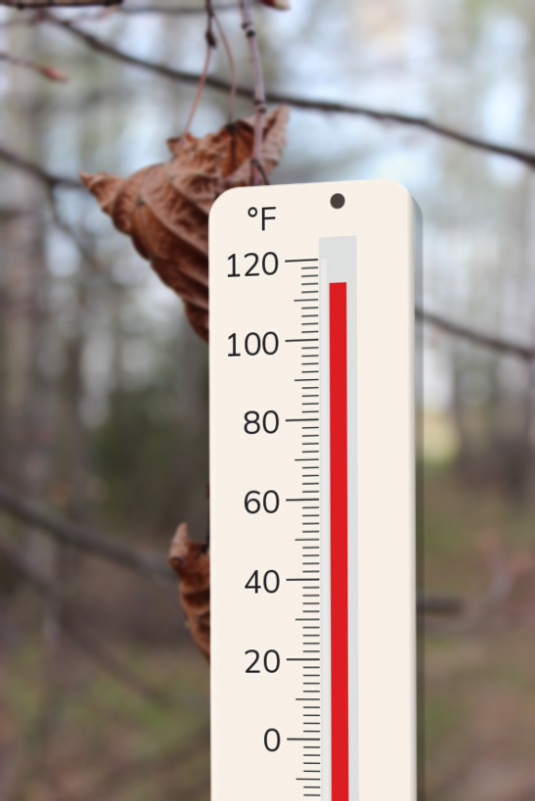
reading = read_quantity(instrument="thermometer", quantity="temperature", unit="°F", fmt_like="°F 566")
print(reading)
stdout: °F 114
